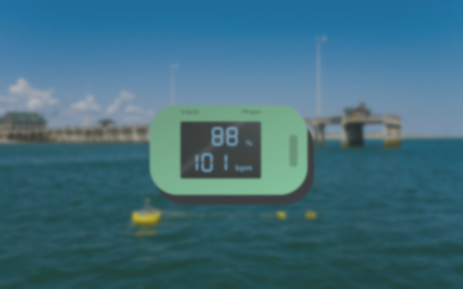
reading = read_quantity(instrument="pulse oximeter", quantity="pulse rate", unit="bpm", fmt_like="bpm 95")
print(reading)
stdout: bpm 101
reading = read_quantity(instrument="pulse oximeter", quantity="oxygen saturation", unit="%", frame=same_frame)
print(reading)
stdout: % 88
